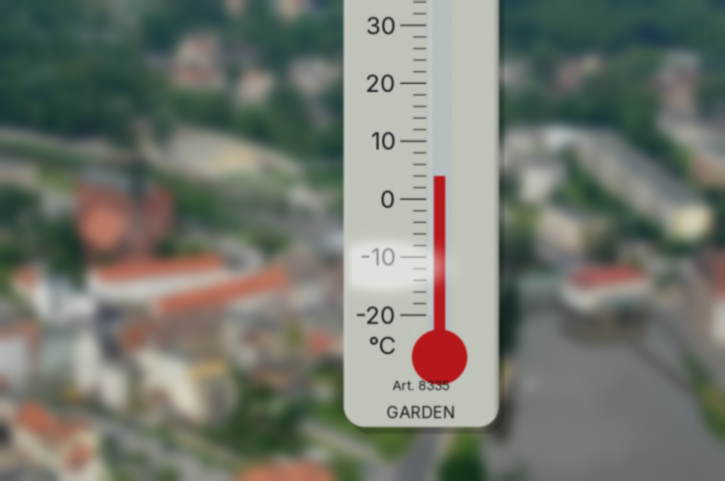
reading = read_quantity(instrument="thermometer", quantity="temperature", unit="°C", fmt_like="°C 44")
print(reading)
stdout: °C 4
